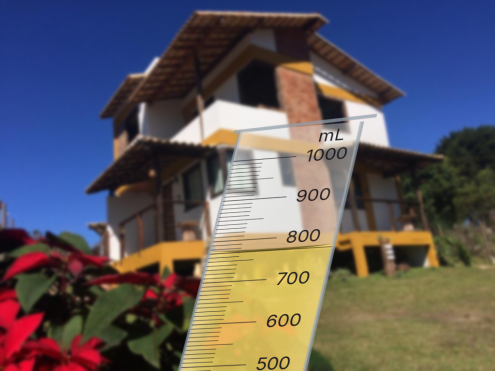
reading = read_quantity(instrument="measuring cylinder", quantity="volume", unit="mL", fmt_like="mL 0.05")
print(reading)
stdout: mL 770
